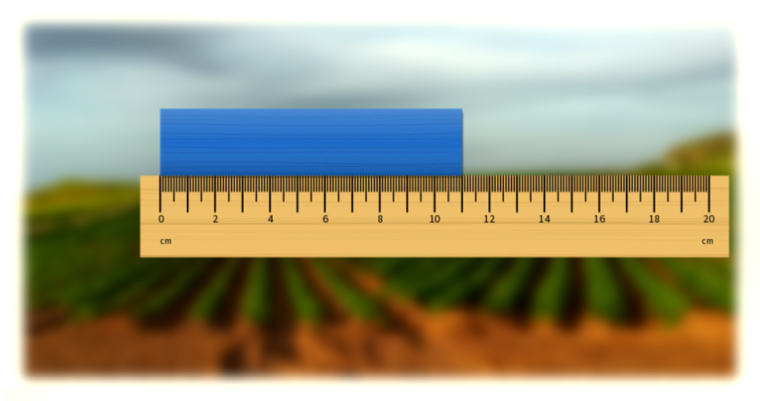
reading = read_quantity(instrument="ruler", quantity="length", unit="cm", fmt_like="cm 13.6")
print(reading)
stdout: cm 11
